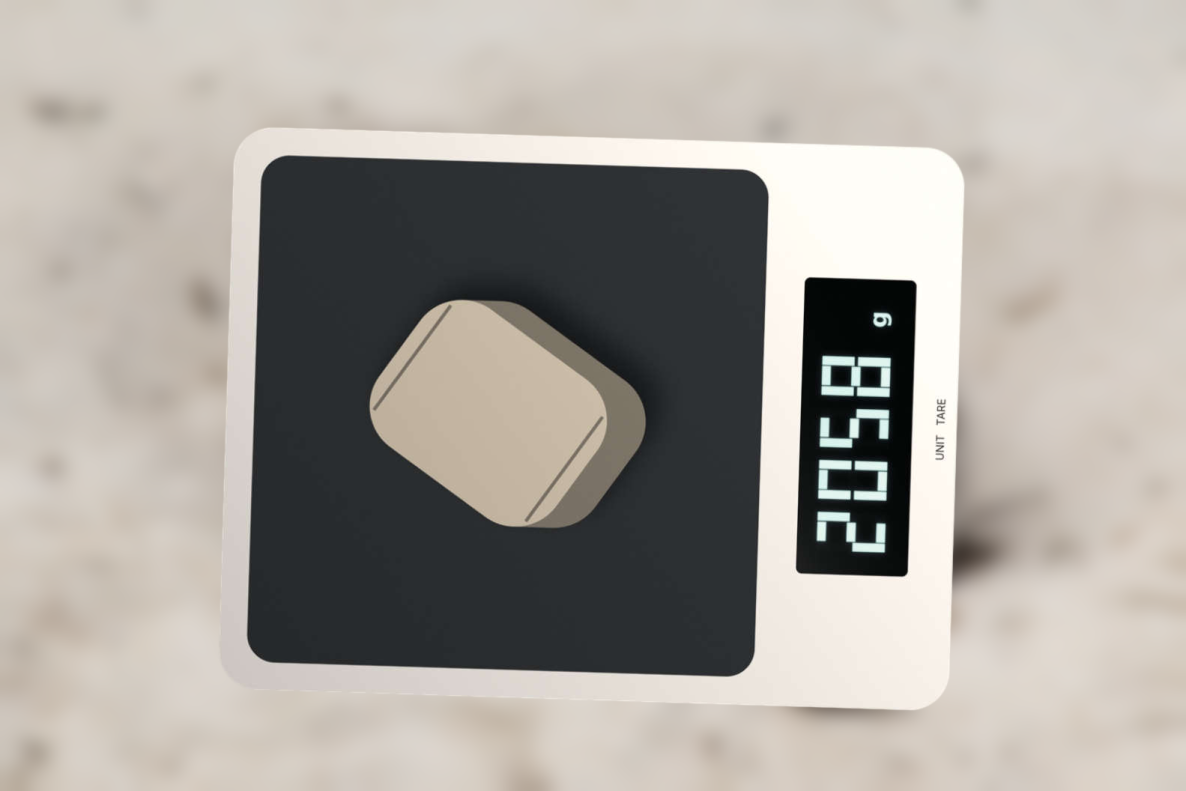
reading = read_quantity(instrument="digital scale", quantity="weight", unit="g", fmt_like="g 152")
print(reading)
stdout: g 2058
